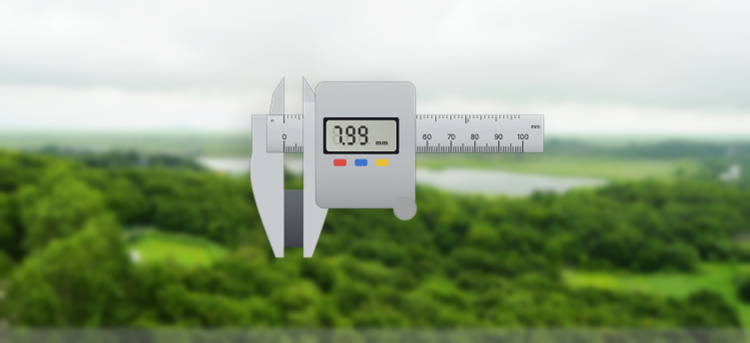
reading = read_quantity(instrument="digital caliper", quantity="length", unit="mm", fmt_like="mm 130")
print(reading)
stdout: mm 7.99
